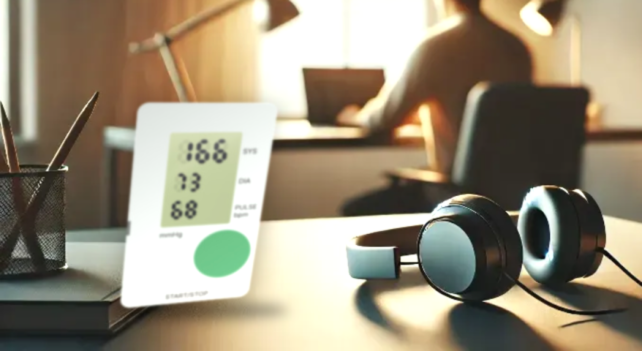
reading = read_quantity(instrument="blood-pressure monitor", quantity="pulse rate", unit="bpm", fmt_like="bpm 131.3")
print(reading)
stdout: bpm 68
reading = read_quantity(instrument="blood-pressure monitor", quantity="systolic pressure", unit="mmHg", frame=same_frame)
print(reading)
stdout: mmHg 166
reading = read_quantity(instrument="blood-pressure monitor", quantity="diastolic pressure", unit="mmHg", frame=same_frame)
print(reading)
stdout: mmHg 73
